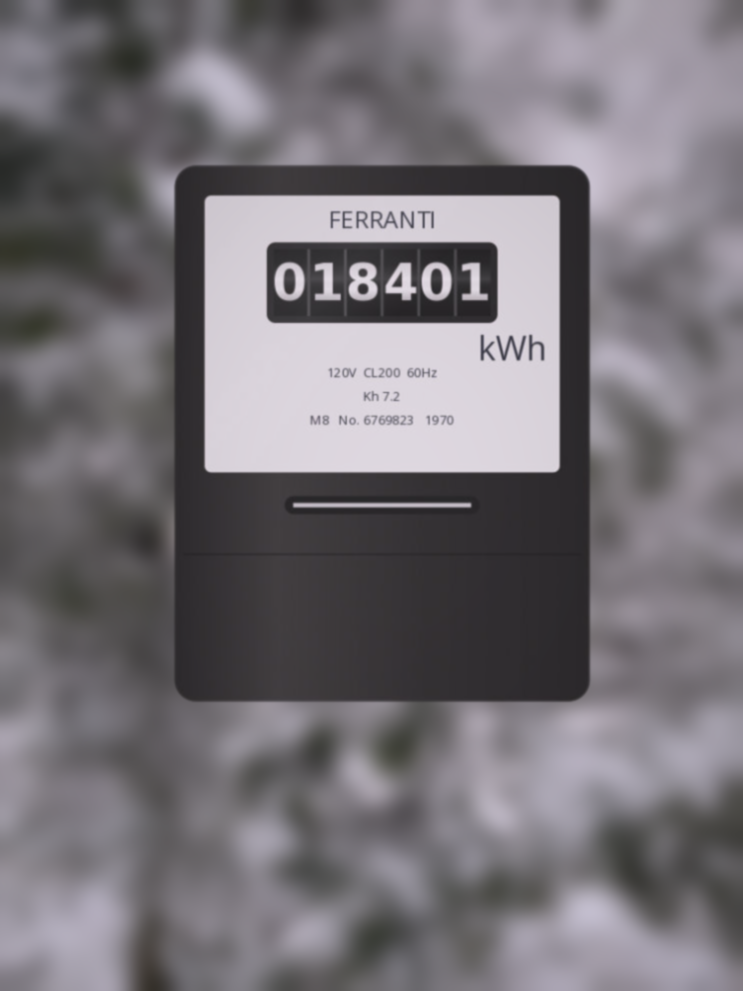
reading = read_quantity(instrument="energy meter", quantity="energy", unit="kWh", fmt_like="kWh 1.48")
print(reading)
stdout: kWh 18401
